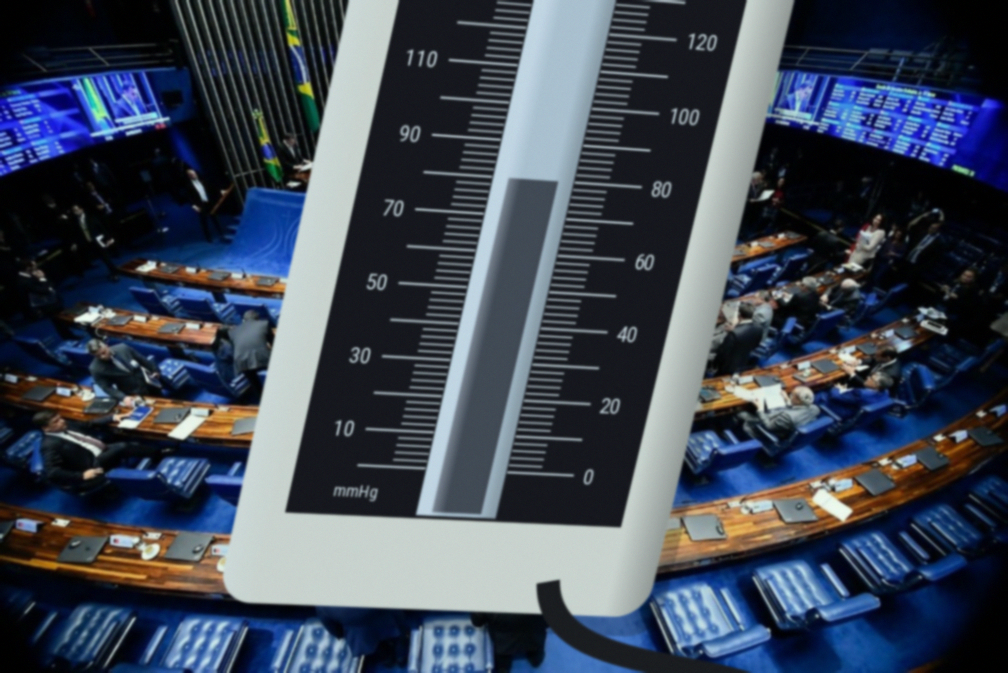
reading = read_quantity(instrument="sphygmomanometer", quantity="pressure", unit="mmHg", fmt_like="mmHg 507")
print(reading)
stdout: mmHg 80
